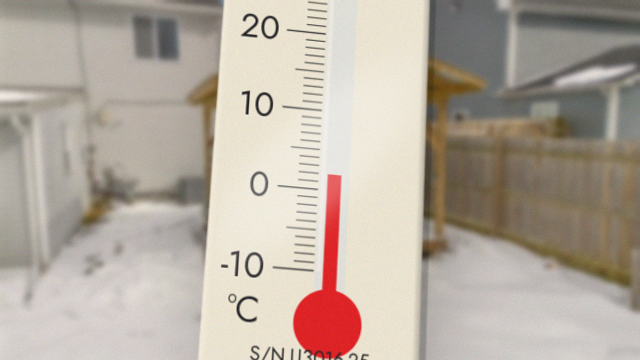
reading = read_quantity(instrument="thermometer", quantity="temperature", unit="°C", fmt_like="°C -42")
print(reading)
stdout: °C 2
